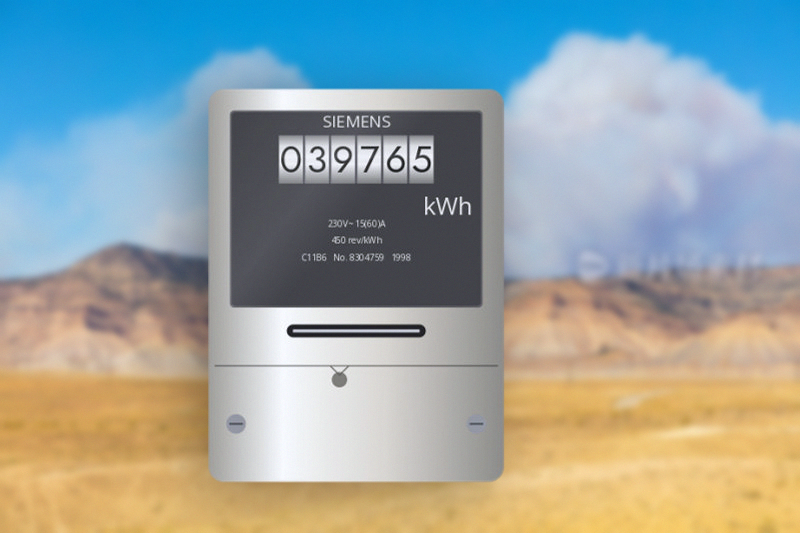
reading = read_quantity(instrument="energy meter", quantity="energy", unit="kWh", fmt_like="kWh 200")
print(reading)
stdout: kWh 39765
